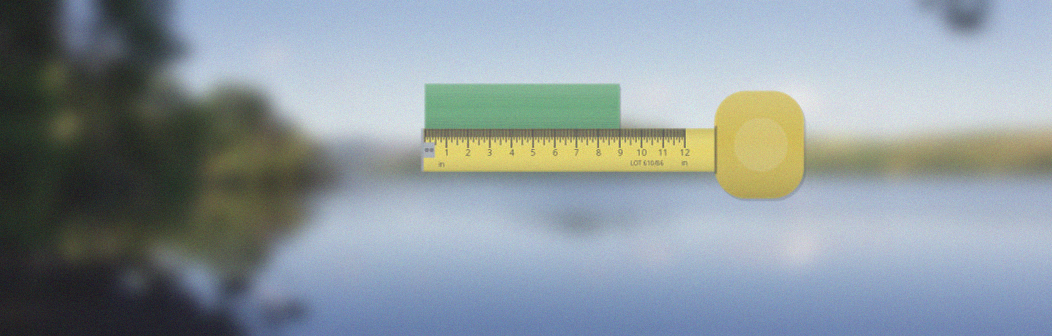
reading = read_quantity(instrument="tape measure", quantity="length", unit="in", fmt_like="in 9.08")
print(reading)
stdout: in 9
